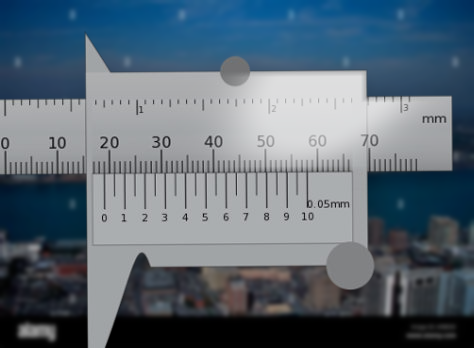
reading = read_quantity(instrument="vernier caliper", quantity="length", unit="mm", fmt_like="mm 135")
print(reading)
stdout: mm 19.0
